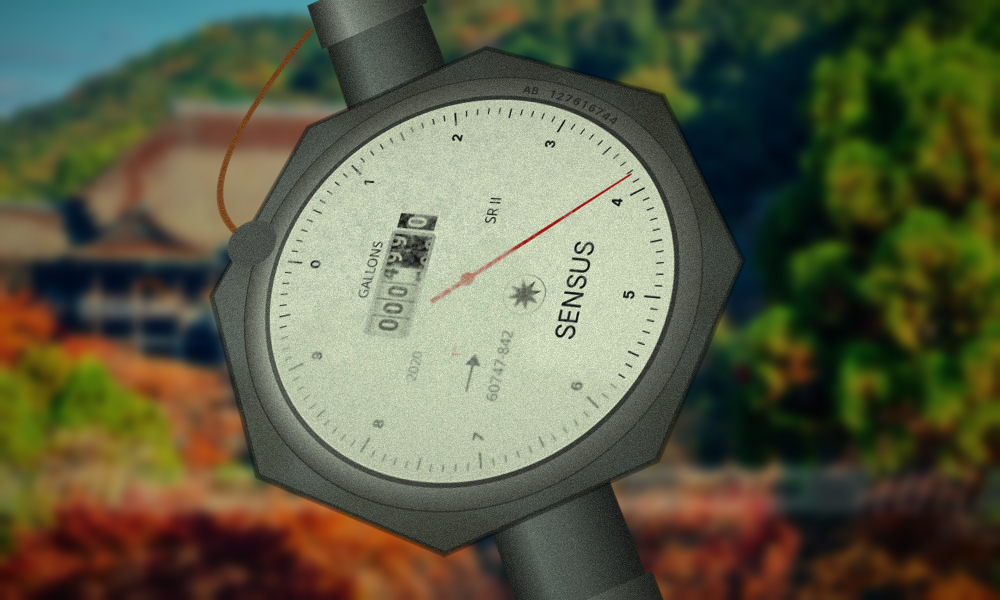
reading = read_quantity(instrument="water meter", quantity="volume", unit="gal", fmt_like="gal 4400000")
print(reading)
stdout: gal 4993.8
